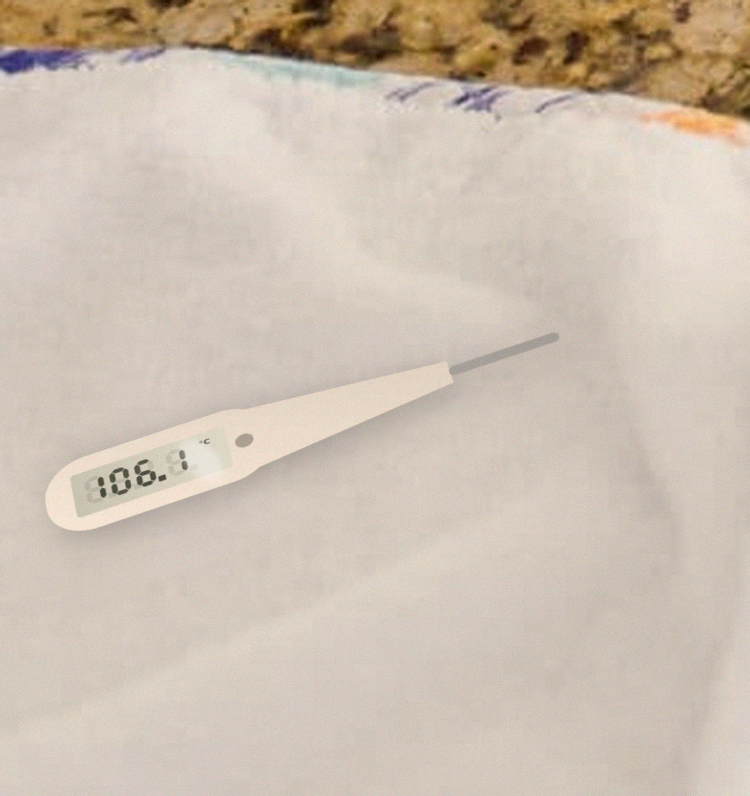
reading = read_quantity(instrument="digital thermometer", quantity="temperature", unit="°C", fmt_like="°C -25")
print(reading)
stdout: °C 106.1
